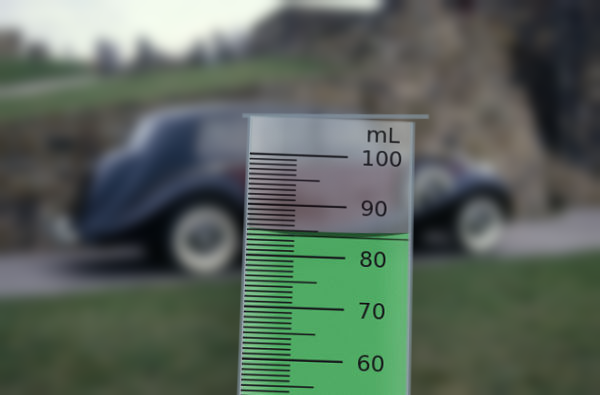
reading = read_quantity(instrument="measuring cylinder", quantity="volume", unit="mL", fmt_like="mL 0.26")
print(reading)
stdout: mL 84
